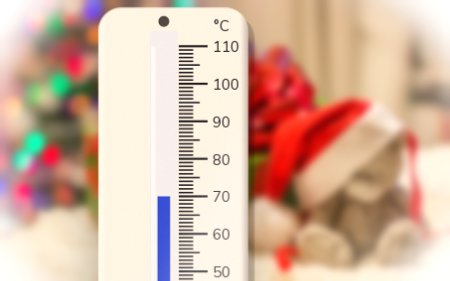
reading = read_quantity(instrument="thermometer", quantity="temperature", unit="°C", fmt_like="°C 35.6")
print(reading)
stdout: °C 70
